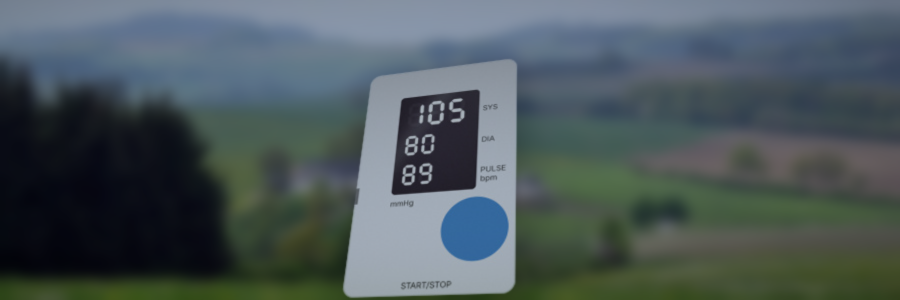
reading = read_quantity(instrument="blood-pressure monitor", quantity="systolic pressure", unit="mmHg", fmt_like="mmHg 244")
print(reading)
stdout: mmHg 105
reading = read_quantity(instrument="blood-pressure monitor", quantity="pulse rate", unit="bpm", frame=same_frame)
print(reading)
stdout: bpm 89
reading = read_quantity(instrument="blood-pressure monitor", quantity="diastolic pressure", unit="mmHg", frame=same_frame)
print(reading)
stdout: mmHg 80
